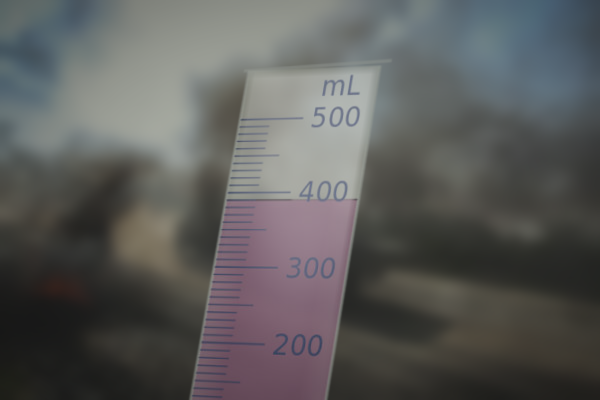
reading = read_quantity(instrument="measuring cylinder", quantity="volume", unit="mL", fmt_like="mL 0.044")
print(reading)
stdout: mL 390
